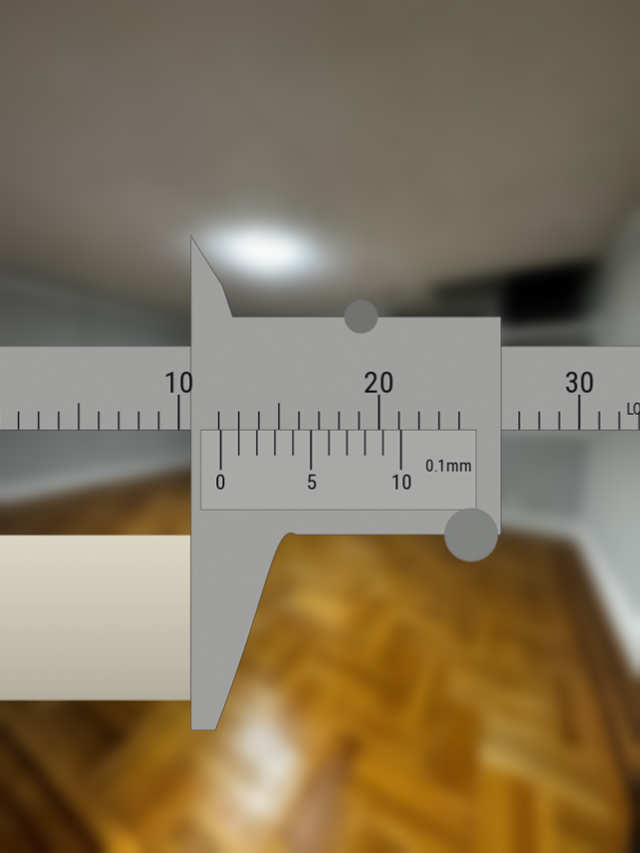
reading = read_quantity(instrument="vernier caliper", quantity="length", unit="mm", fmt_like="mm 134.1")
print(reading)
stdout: mm 12.1
